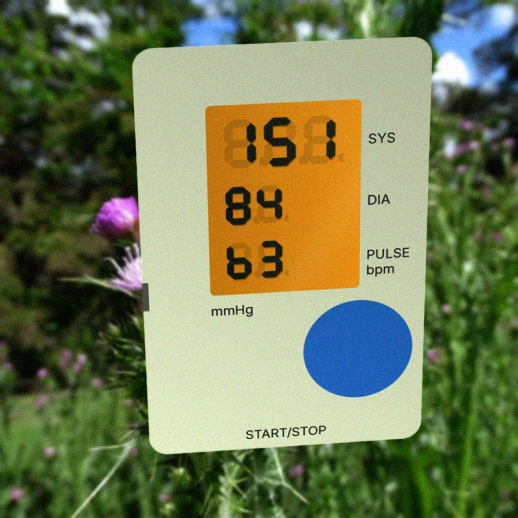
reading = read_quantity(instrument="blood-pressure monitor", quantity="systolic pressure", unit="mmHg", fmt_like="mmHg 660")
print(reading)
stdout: mmHg 151
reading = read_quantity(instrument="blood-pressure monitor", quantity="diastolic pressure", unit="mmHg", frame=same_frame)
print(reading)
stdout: mmHg 84
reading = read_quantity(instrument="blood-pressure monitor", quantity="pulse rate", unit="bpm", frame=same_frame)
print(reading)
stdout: bpm 63
